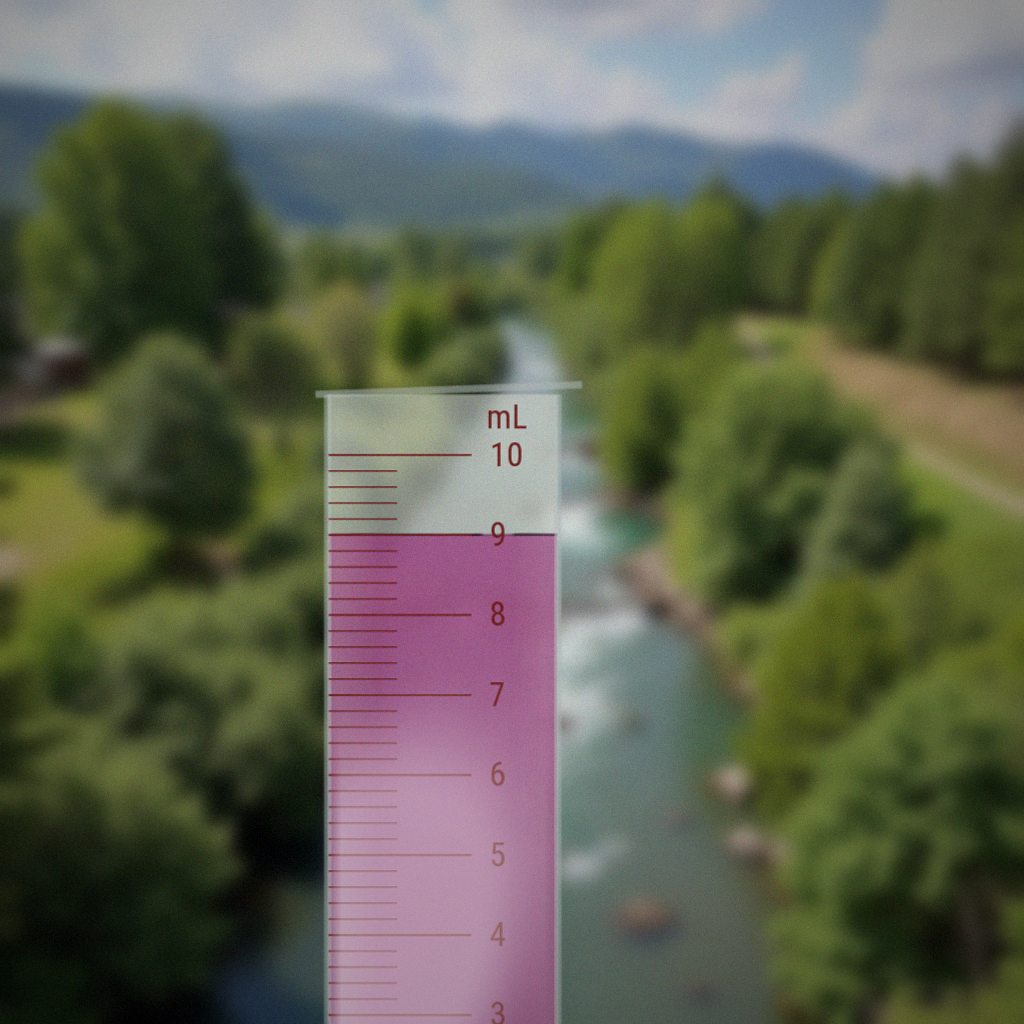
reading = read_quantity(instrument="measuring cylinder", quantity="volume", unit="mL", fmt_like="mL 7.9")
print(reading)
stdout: mL 9
